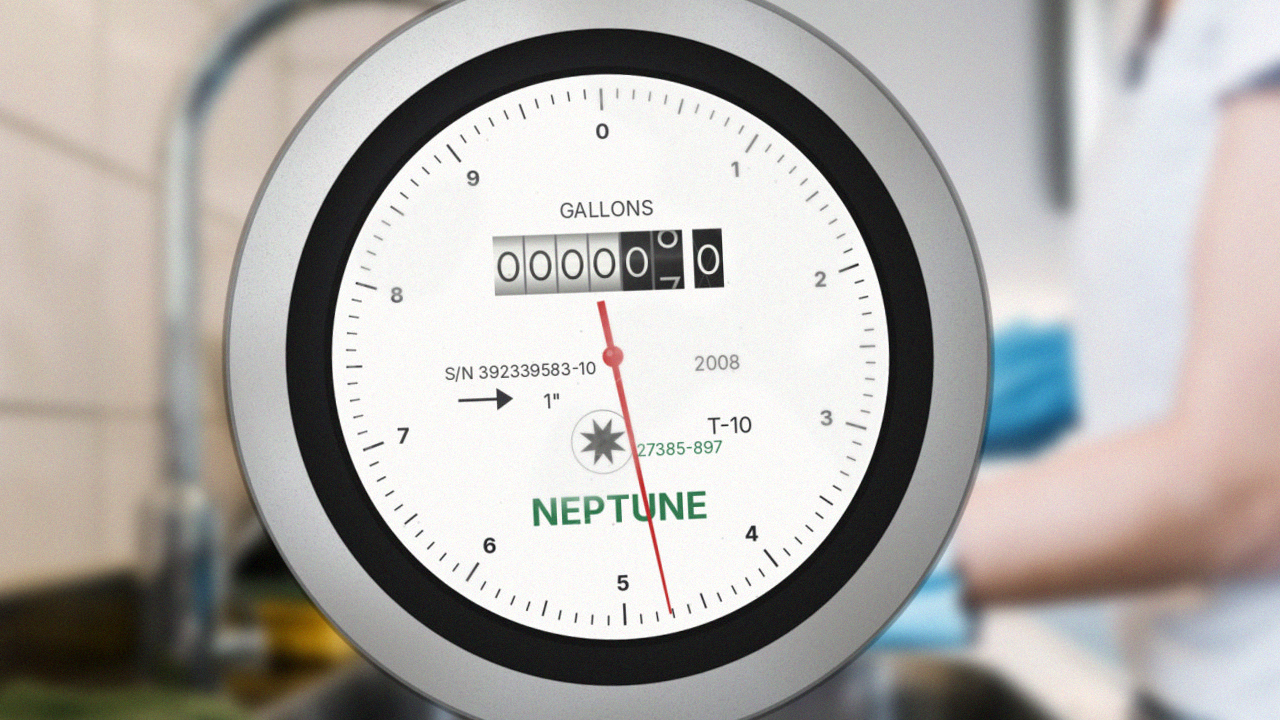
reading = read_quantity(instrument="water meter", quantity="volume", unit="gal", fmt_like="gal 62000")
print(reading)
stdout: gal 64.7
